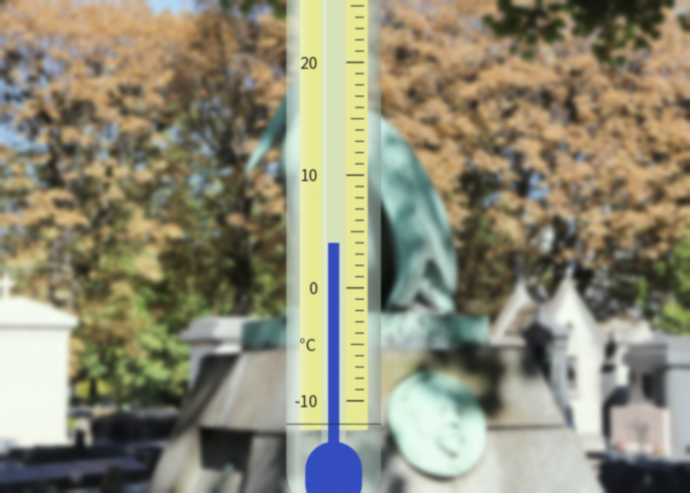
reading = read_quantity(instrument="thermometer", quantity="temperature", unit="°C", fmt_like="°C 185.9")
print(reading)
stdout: °C 4
